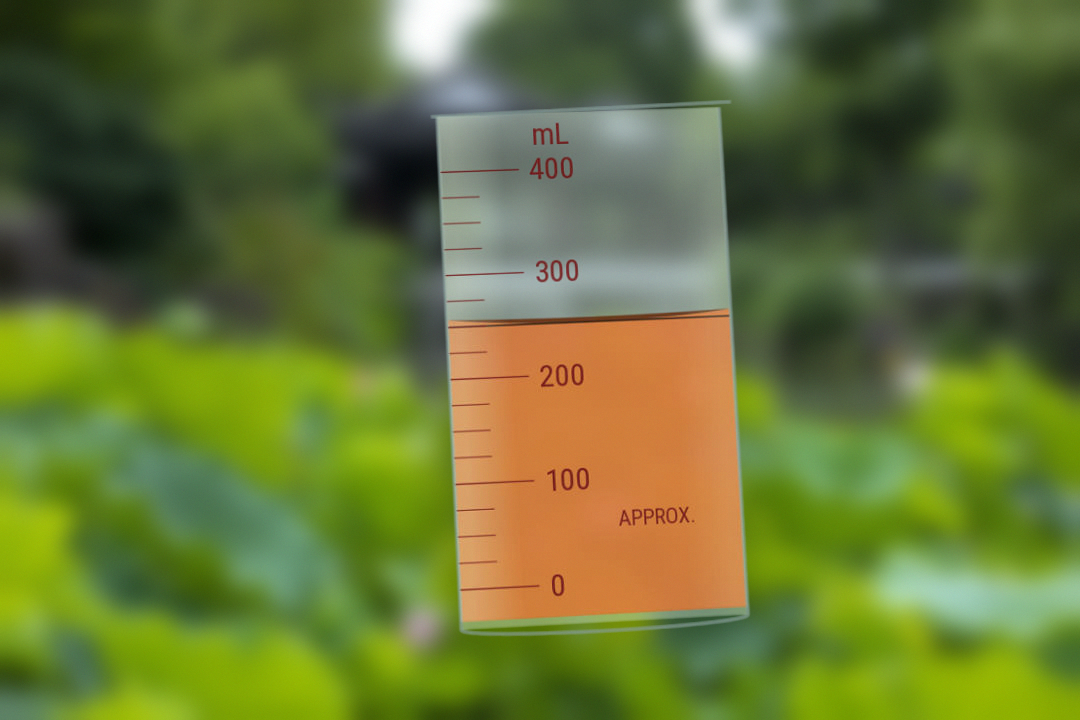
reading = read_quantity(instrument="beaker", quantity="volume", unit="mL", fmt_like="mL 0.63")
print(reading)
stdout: mL 250
